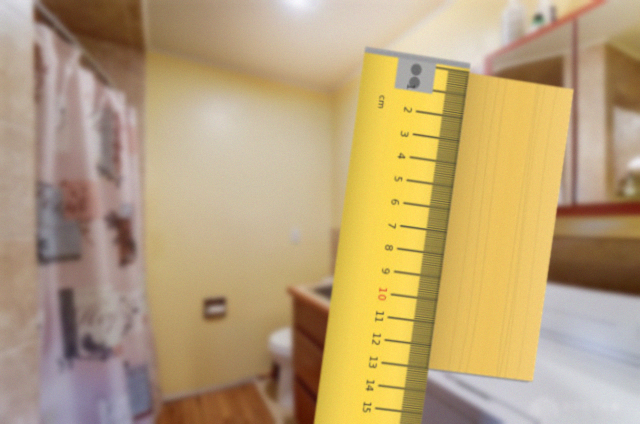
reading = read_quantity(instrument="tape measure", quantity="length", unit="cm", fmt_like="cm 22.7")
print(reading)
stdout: cm 13
